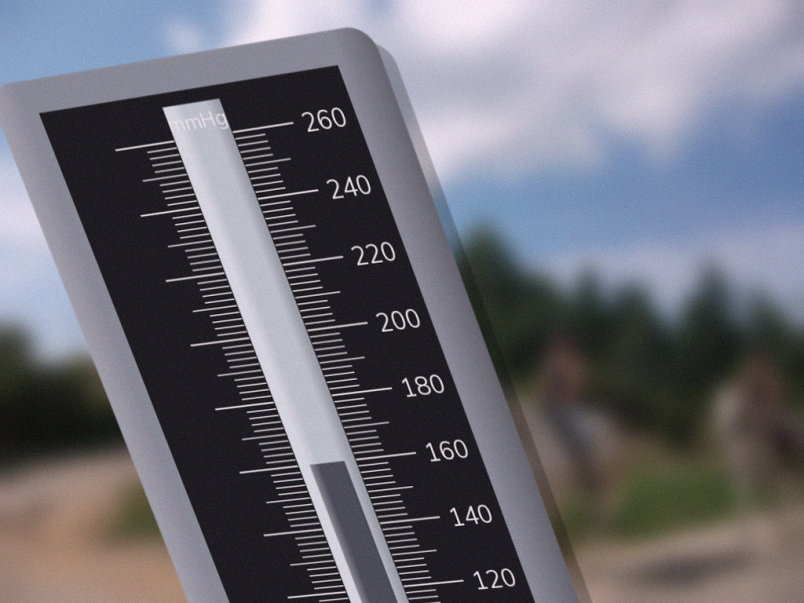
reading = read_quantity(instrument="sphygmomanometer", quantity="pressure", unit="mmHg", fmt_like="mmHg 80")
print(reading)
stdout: mmHg 160
